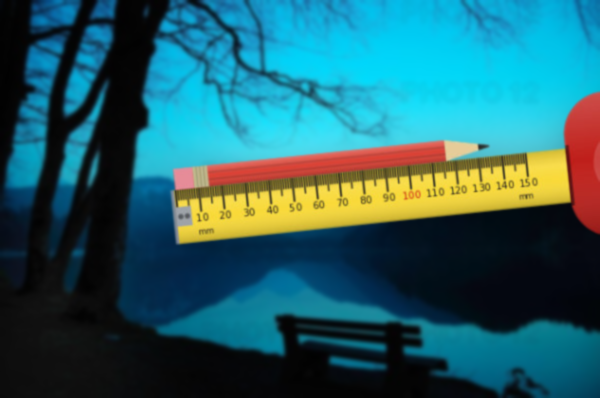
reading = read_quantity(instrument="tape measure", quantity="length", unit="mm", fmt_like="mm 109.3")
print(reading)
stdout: mm 135
